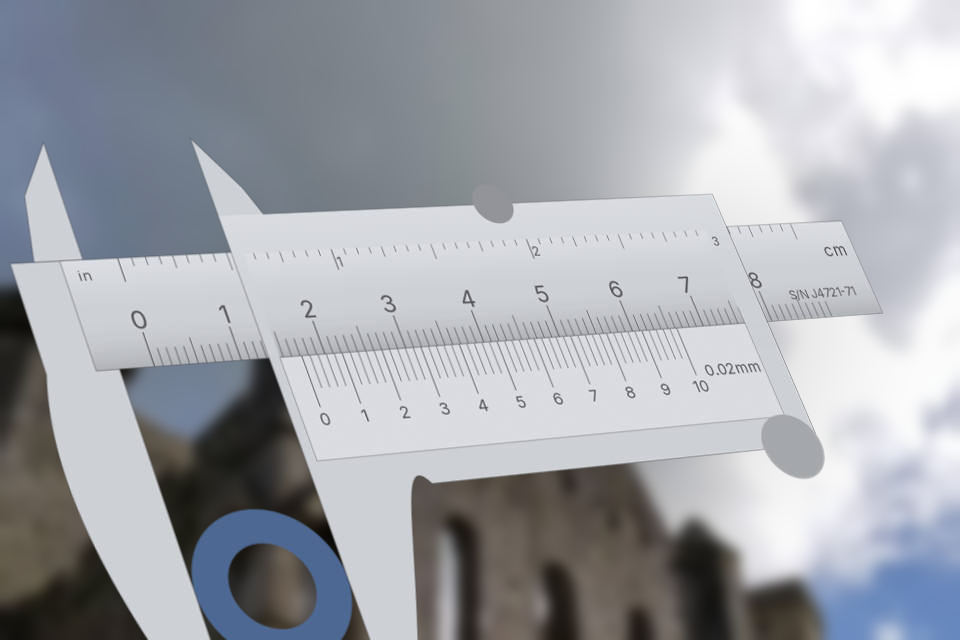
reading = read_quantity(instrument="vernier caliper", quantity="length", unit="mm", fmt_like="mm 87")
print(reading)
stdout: mm 17.2
